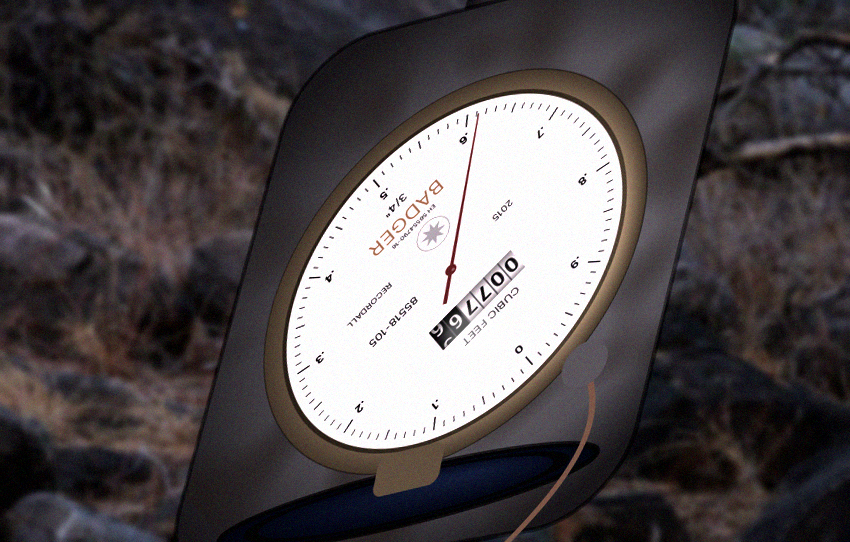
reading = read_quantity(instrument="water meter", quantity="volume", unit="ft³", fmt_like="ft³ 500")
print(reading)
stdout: ft³ 7765.61
